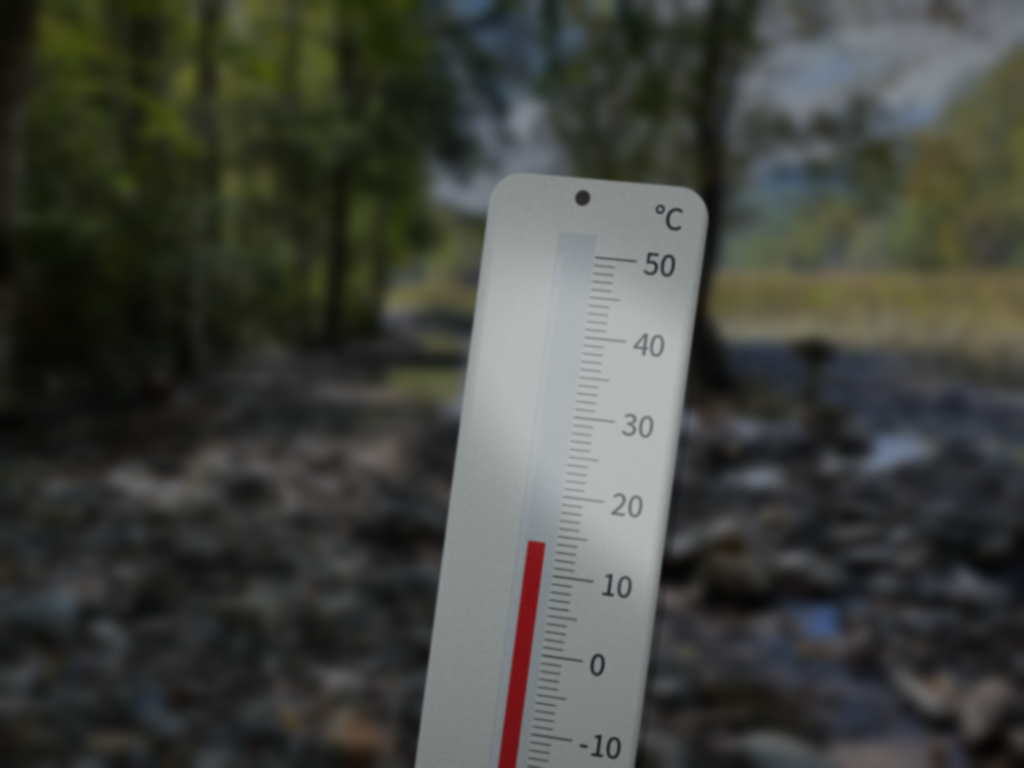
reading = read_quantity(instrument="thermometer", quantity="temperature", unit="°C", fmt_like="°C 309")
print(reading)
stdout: °C 14
